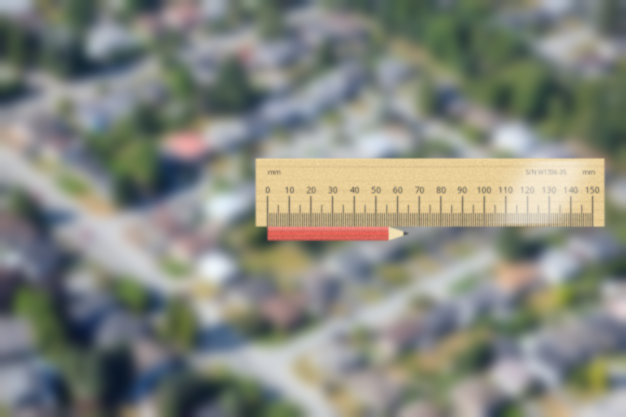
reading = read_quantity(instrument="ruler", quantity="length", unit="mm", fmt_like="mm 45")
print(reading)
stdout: mm 65
